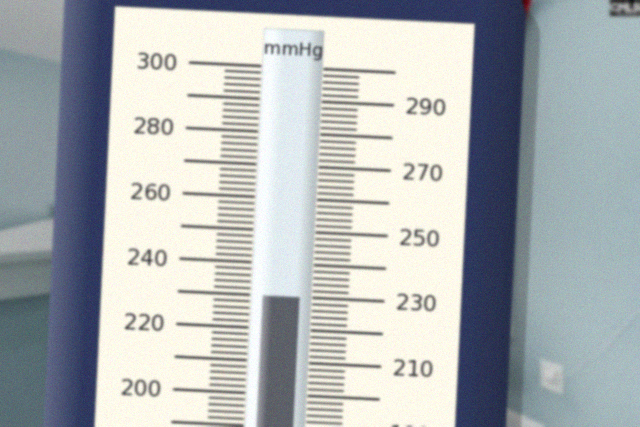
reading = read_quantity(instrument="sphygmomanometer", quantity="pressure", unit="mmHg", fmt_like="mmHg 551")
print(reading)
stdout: mmHg 230
